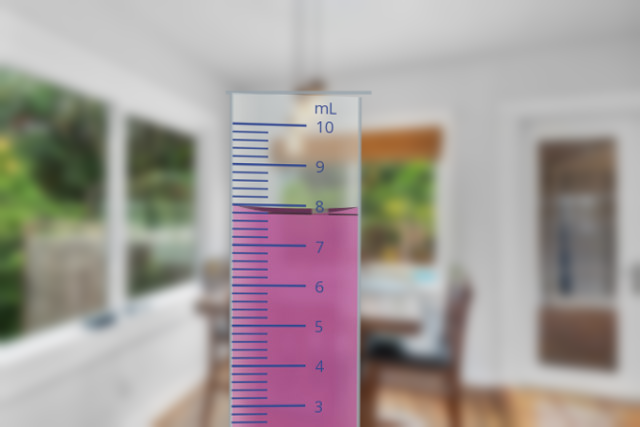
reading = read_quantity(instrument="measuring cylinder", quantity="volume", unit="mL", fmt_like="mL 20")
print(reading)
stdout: mL 7.8
